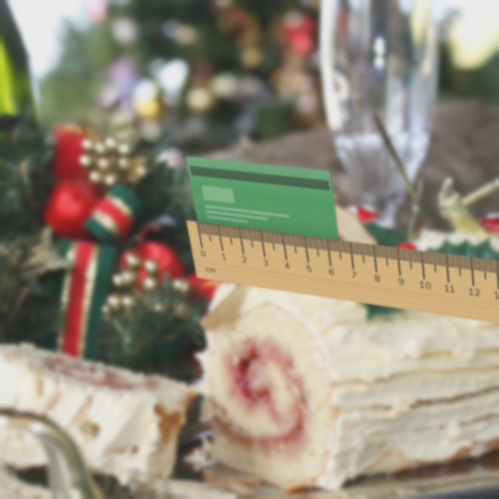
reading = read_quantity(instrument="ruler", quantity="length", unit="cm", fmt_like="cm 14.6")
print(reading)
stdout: cm 6.5
